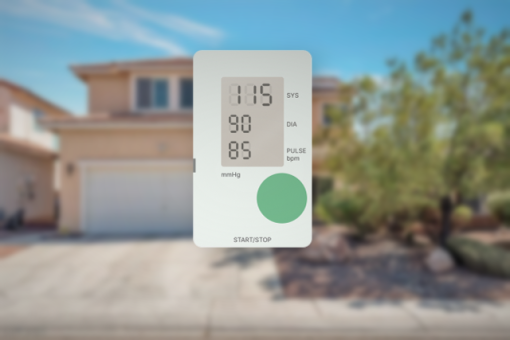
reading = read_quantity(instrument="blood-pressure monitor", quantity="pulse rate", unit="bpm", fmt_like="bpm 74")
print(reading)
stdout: bpm 85
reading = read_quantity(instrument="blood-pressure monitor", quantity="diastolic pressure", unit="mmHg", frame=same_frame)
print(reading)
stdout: mmHg 90
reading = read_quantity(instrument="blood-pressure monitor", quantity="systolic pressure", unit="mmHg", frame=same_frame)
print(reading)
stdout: mmHg 115
